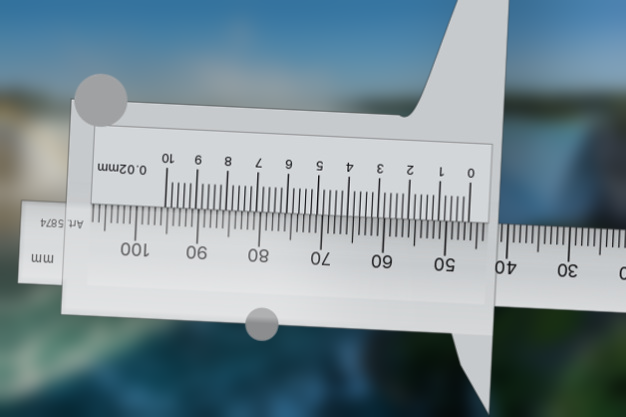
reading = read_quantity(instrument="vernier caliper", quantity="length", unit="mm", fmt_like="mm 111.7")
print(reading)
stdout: mm 46.4
